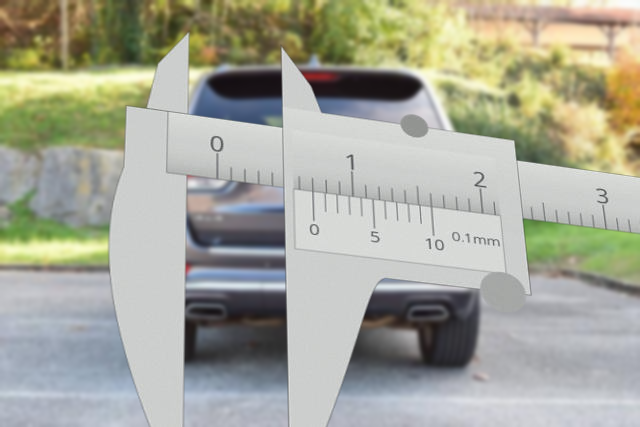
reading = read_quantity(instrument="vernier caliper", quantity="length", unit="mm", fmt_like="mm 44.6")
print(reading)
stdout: mm 7.0
